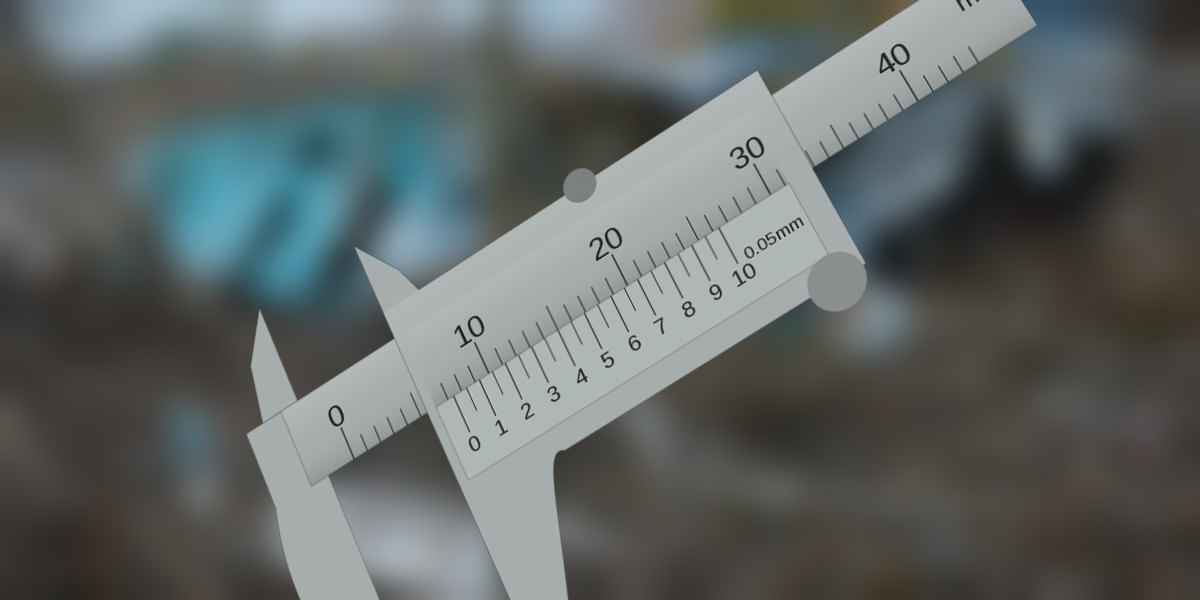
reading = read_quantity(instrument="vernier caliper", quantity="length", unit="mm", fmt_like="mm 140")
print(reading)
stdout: mm 7.4
